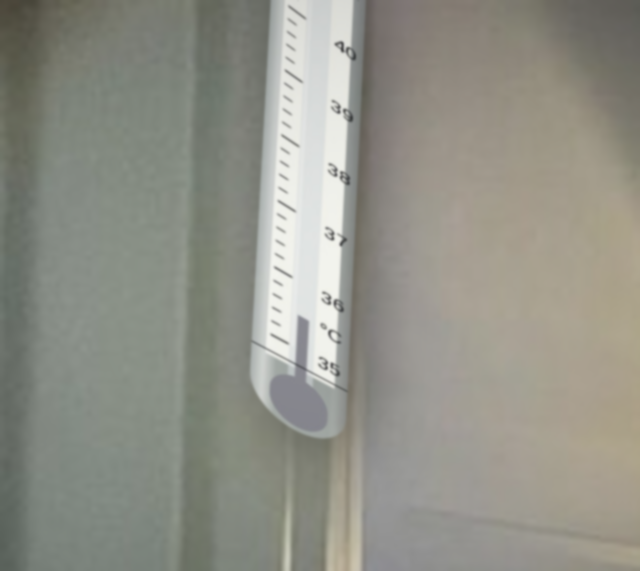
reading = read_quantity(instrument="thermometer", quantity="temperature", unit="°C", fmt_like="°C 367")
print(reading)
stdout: °C 35.5
